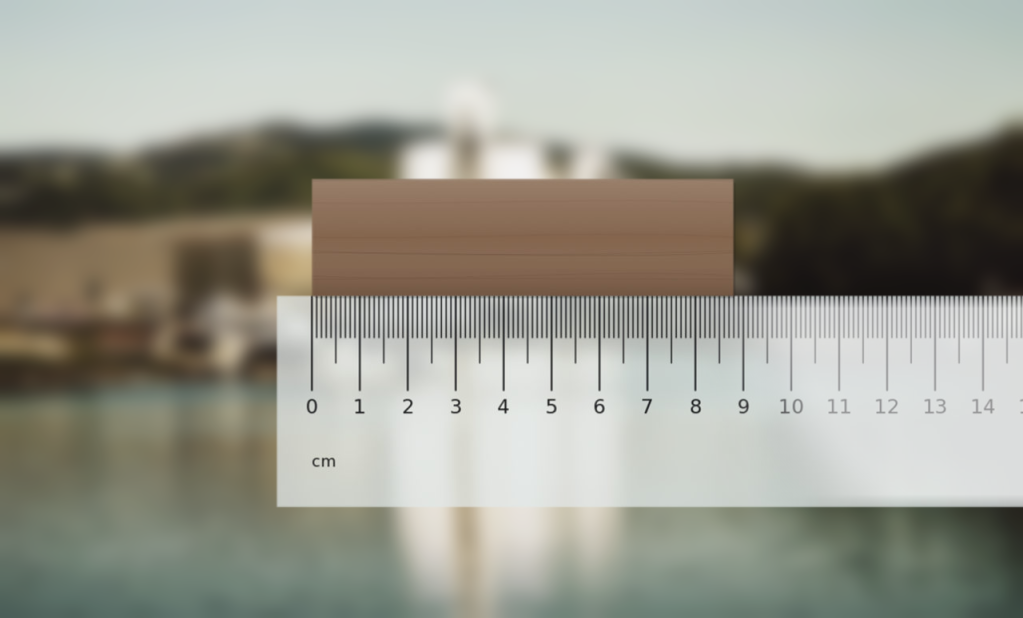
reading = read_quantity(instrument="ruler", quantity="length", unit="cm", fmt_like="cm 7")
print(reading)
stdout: cm 8.8
